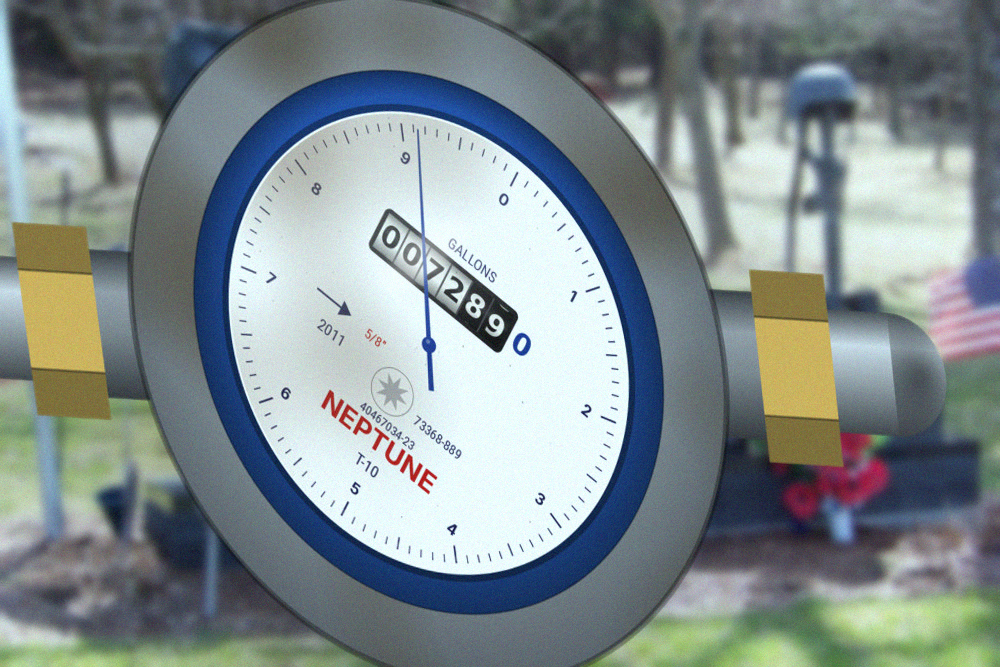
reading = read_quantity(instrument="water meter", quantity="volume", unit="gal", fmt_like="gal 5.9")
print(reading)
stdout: gal 72889.1
